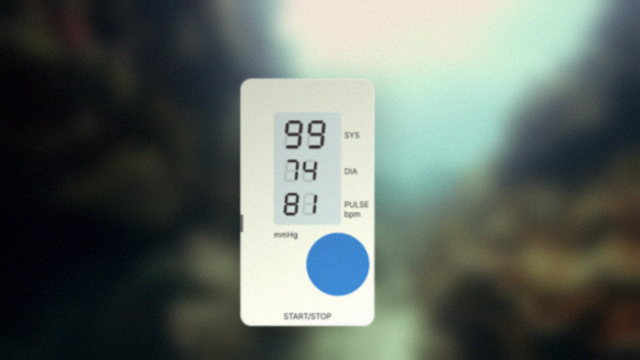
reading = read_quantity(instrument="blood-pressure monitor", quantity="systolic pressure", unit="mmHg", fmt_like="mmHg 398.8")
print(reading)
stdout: mmHg 99
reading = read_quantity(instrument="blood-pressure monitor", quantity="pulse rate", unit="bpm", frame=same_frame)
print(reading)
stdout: bpm 81
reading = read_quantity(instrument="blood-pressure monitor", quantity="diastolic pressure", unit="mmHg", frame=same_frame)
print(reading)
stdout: mmHg 74
